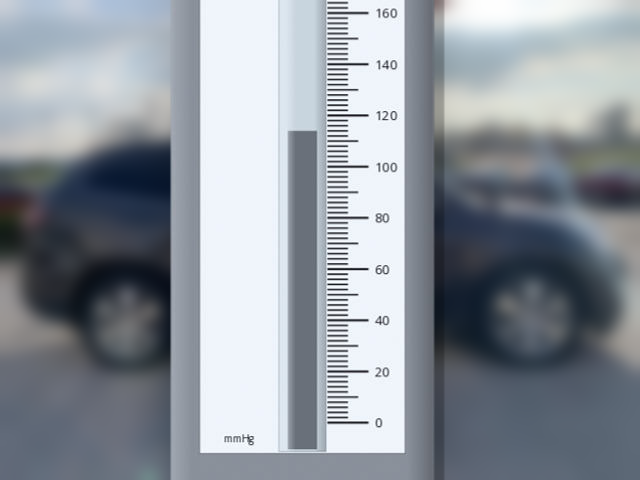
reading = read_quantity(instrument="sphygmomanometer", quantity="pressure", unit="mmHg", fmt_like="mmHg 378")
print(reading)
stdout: mmHg 114
